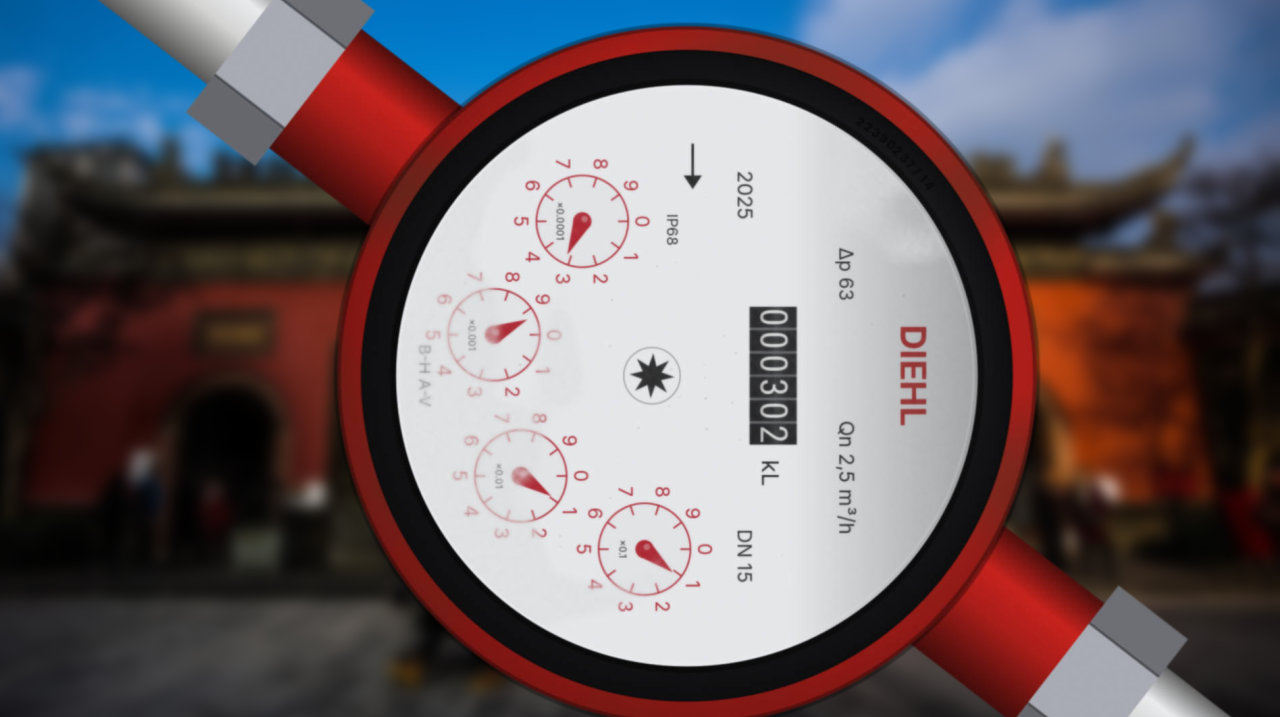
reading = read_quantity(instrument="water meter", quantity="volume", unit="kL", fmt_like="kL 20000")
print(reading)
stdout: kL 302.1093
